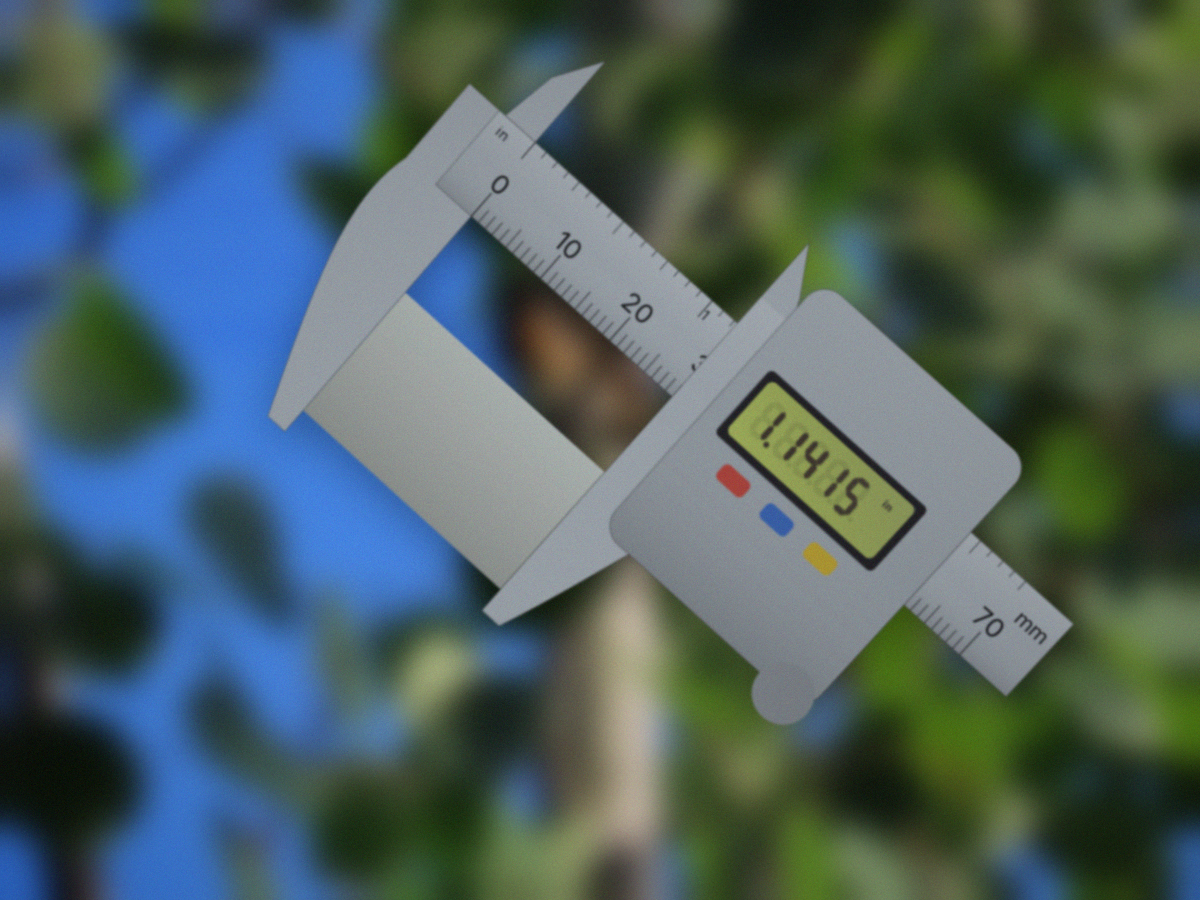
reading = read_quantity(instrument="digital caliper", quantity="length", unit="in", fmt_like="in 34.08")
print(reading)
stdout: in 1.1415
